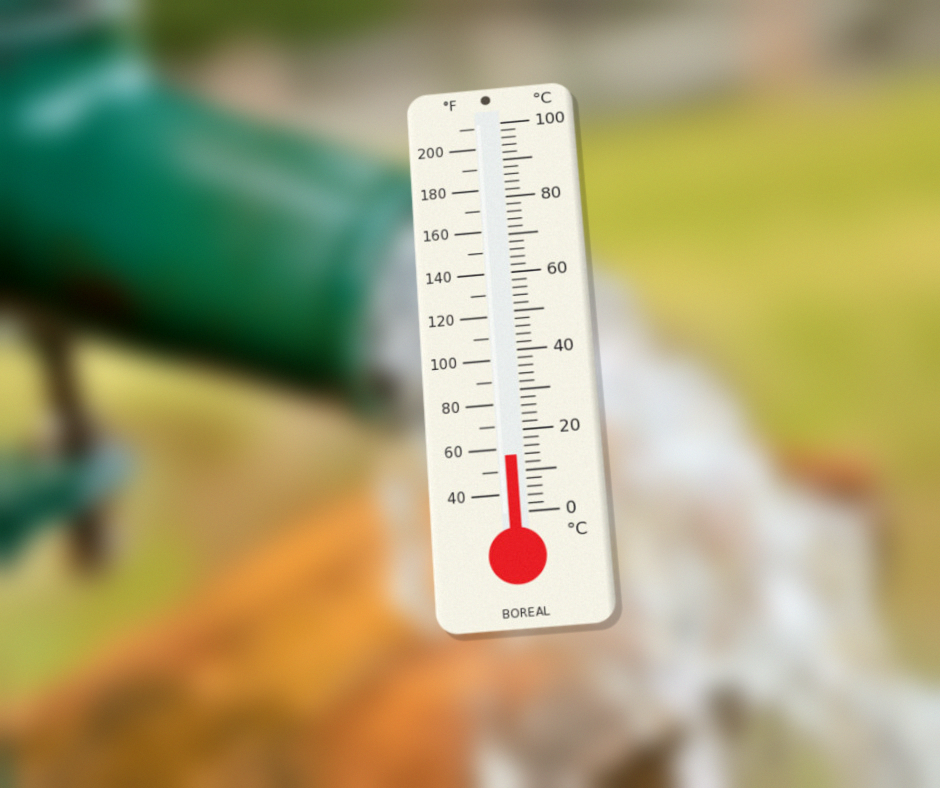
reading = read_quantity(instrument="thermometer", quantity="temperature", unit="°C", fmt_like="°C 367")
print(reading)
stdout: °C 14
